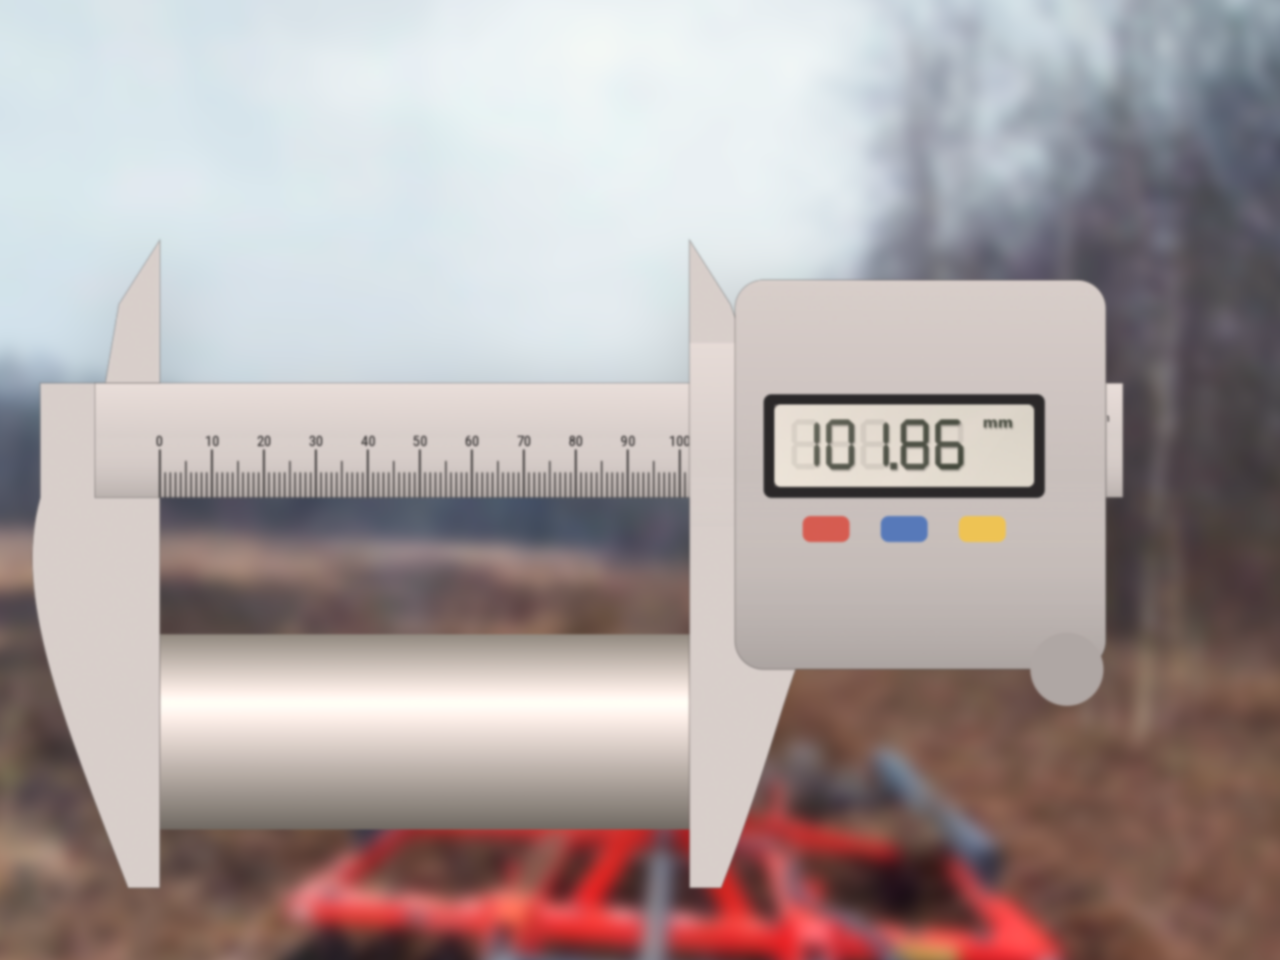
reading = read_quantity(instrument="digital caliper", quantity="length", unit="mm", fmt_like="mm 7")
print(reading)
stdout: mm 101.86
